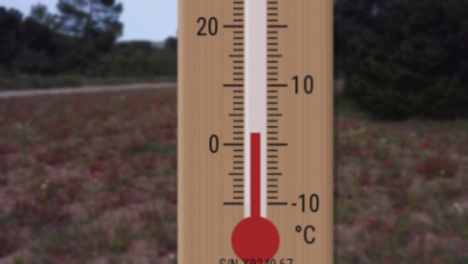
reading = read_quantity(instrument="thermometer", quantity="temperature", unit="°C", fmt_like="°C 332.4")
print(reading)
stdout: °C 2
